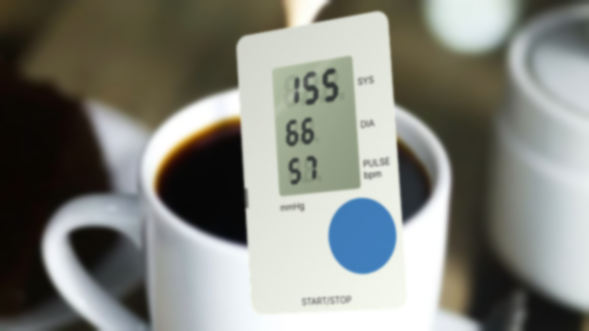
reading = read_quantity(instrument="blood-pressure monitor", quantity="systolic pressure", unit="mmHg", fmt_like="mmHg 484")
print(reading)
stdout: mmHg 155
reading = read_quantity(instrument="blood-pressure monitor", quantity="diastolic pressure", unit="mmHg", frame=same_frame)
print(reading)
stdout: mmHg 66
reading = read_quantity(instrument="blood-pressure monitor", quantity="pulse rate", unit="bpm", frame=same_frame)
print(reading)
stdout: bpm 57
